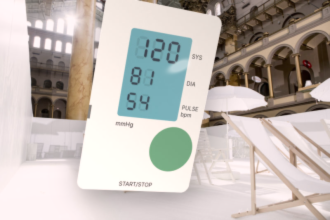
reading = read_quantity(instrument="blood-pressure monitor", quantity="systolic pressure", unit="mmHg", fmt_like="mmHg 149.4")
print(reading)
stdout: mmHg 120
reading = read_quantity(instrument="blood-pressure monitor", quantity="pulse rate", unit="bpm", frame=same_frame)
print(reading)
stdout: bpm 54
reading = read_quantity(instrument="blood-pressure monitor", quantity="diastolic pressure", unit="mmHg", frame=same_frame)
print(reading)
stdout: mmHg 81
